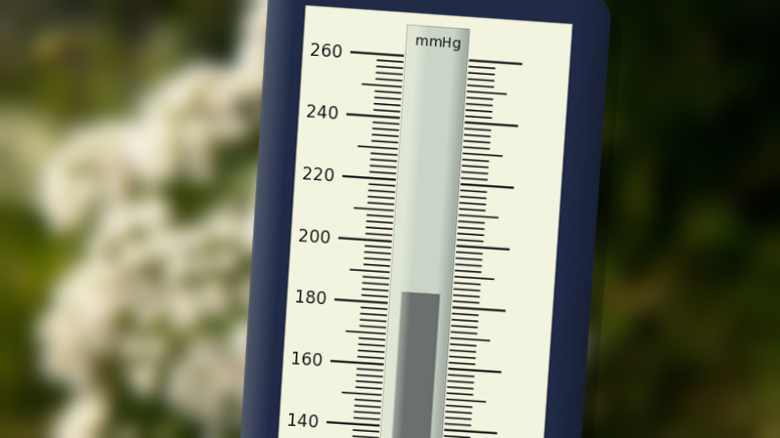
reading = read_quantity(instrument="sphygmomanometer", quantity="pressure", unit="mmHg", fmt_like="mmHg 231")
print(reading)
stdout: mmHg 184
